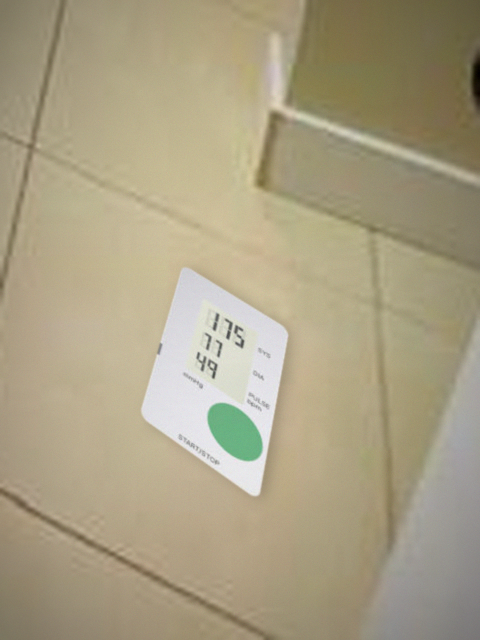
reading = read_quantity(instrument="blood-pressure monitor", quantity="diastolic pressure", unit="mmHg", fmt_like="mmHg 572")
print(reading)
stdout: mmHg 77
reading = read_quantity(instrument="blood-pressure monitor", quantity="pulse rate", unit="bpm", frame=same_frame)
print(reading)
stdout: bpm 49
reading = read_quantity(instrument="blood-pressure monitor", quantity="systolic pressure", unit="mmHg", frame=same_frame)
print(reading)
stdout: mmHg 175
